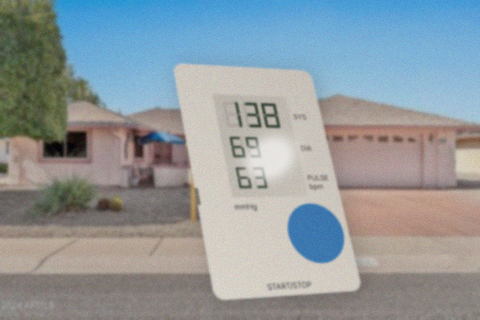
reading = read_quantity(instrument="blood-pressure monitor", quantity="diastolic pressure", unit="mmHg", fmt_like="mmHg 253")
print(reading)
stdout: mmHg 69
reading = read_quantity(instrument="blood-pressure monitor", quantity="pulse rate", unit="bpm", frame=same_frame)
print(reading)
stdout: bpm 63
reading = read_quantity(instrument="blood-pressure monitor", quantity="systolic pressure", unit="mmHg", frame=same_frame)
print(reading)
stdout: mmHg 138
